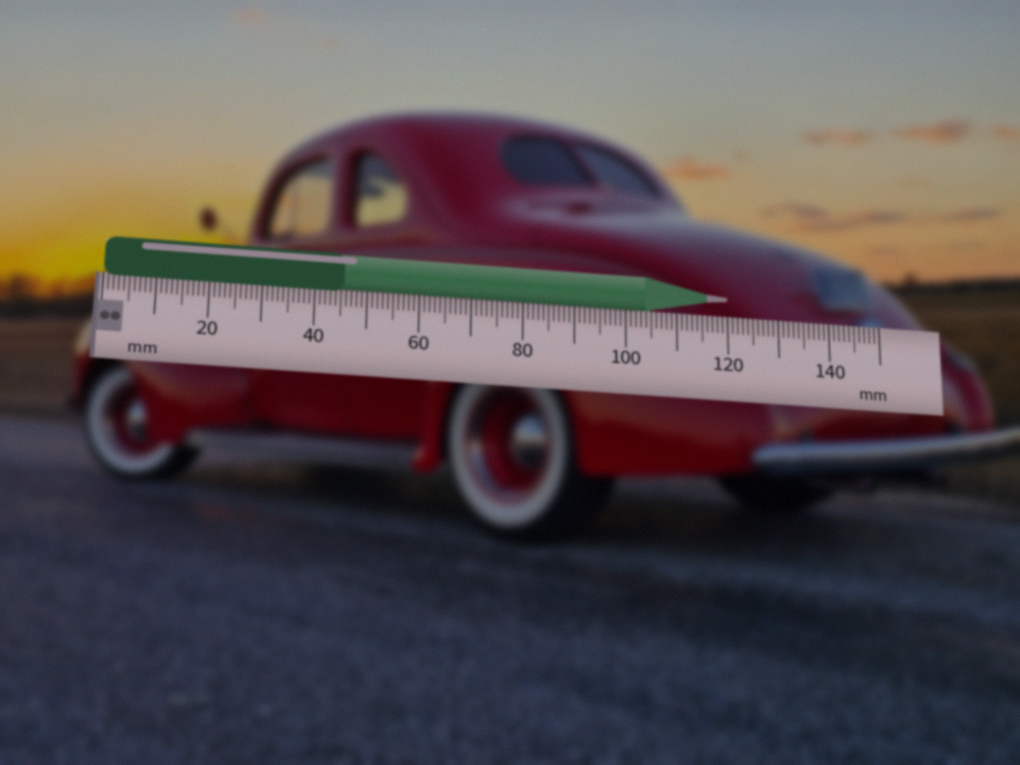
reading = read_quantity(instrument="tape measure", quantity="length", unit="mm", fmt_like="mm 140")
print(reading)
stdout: mm 120
